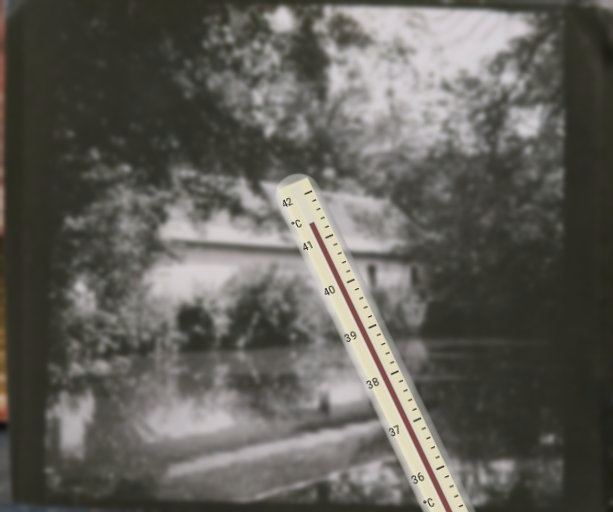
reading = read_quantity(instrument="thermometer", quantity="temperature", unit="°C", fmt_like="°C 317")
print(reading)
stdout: °C 41.4
